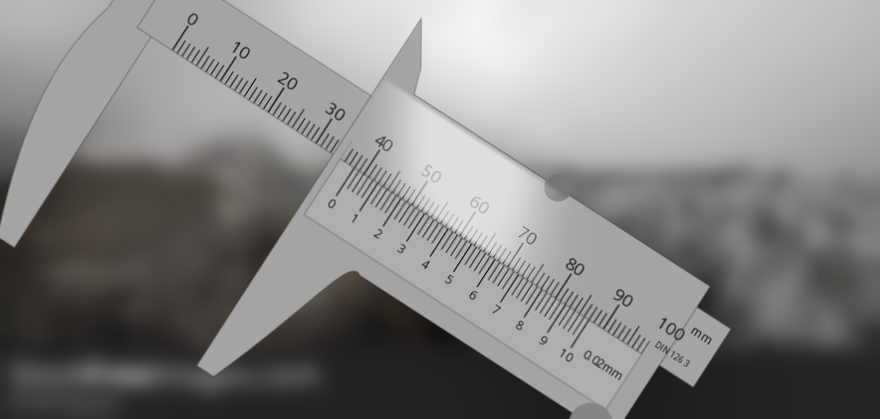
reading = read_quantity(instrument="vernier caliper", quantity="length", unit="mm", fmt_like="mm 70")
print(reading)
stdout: mm 38.0
